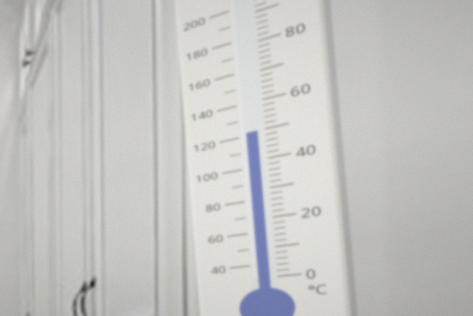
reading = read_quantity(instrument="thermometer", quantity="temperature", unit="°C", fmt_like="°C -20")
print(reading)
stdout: °C 50
